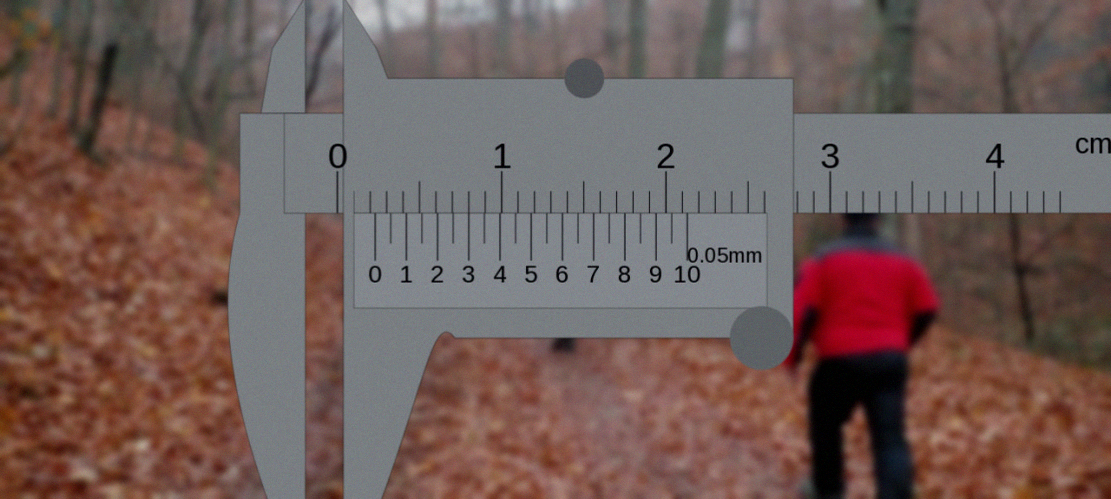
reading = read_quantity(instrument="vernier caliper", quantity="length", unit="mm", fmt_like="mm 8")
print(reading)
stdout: mm 2.3
